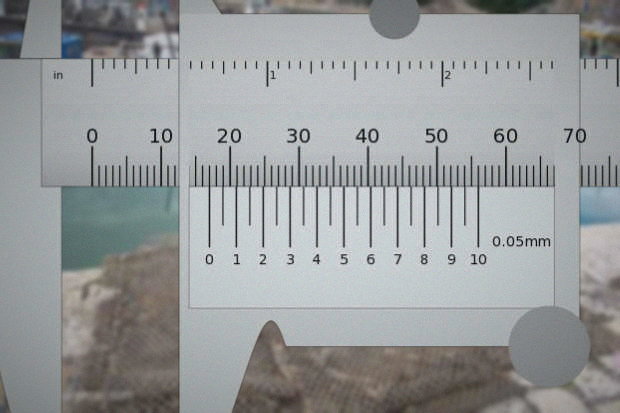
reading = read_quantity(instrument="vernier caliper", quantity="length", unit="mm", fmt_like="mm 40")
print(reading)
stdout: mm 17.0
